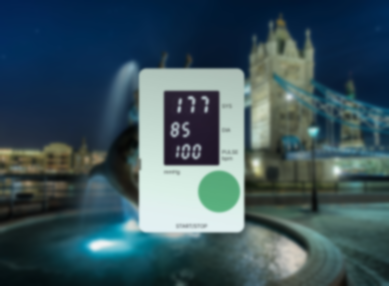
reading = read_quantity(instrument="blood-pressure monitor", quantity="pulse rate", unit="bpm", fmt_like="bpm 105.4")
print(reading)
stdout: bpm 100
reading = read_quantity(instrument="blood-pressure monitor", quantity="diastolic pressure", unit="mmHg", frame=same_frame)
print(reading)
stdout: mmHg 85
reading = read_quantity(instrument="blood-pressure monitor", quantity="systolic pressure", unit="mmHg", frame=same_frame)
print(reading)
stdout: mmHg 177
